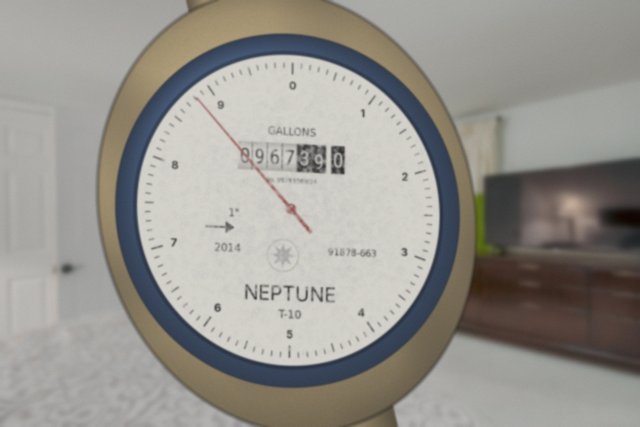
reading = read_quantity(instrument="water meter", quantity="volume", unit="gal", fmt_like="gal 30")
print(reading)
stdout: gal 967388.8
